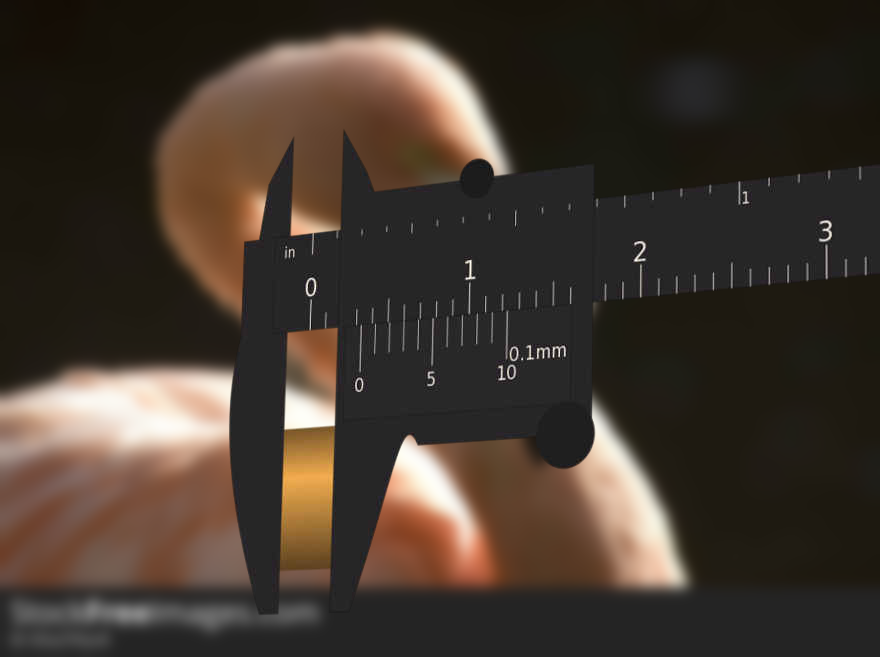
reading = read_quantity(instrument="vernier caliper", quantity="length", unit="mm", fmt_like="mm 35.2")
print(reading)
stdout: mm 3.3
